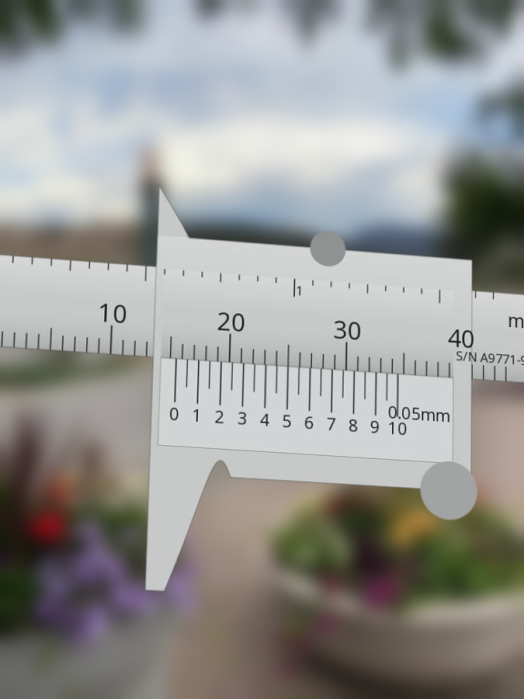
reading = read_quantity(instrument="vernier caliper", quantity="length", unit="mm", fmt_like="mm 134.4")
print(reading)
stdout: mm 15.5
